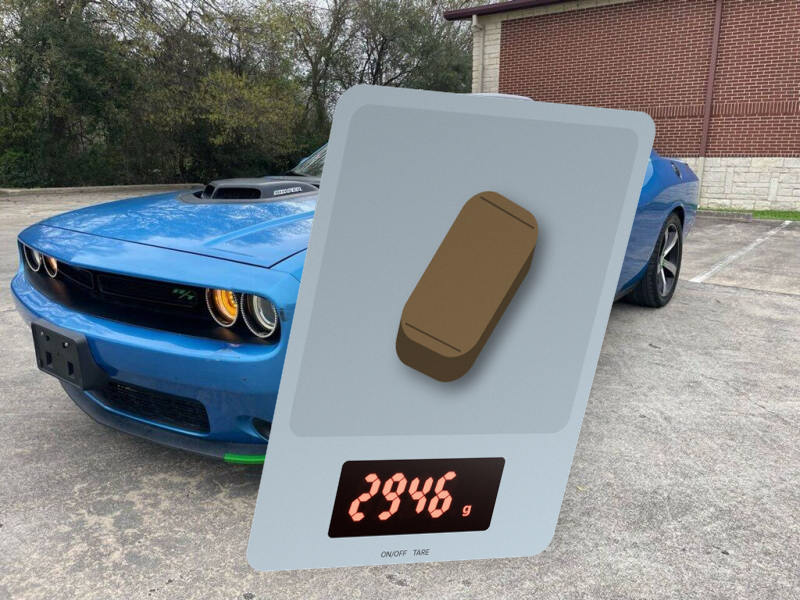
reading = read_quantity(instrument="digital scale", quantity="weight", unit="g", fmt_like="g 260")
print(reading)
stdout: g 2946
